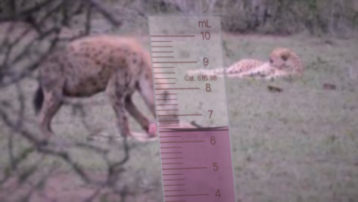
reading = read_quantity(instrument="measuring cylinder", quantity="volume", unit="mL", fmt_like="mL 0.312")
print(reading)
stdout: mL 6.4
